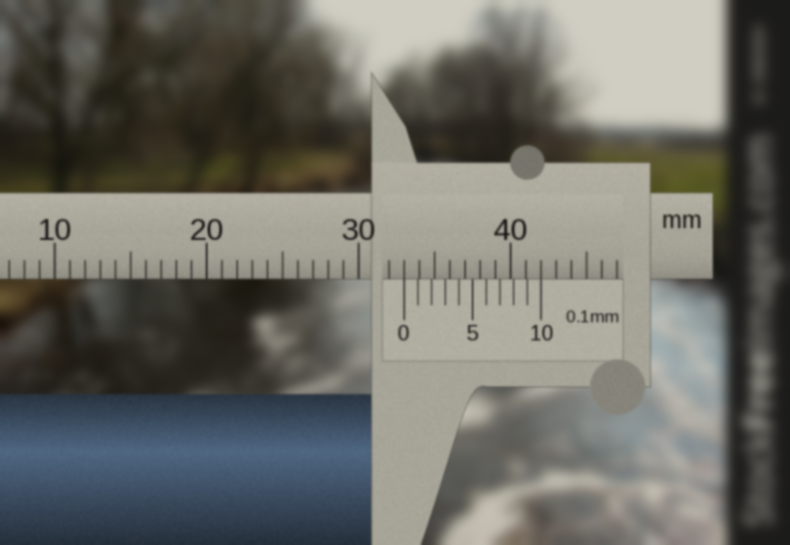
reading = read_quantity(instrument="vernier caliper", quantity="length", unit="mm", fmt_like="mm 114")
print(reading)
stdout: mm 33.0
